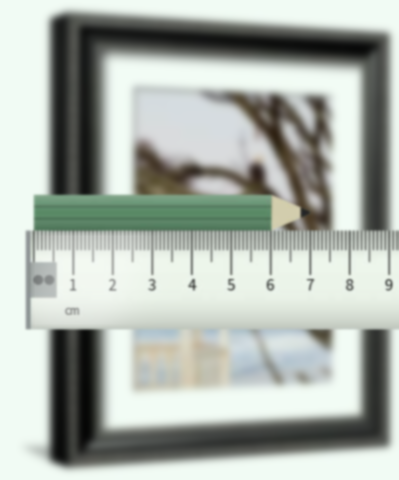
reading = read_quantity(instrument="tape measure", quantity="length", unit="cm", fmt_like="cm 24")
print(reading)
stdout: cm 7
